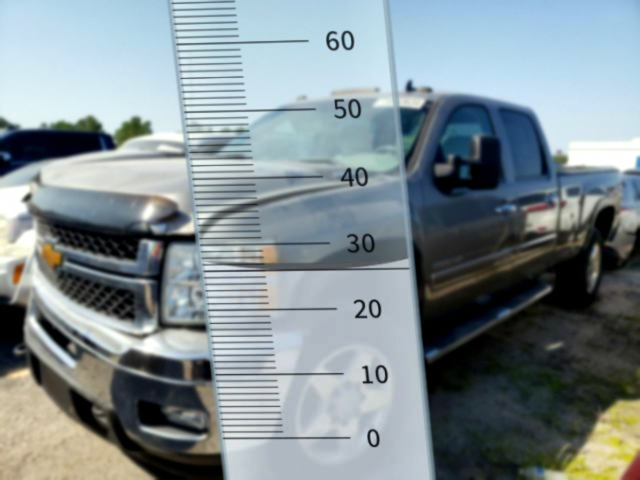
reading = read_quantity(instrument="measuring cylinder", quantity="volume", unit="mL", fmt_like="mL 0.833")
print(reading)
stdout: mL 26
